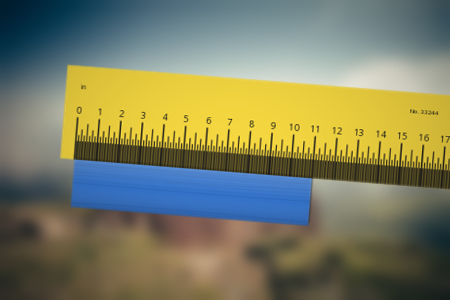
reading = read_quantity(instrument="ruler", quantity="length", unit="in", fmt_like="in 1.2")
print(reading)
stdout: in 11
